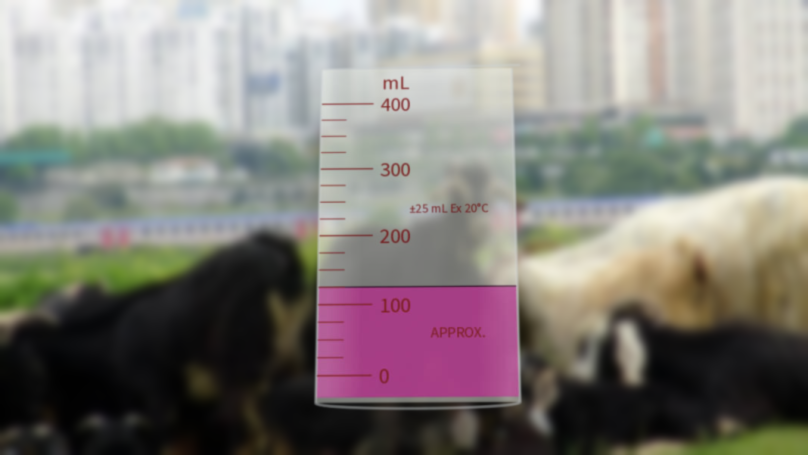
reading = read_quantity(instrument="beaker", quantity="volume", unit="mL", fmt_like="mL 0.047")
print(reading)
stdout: mL 125
